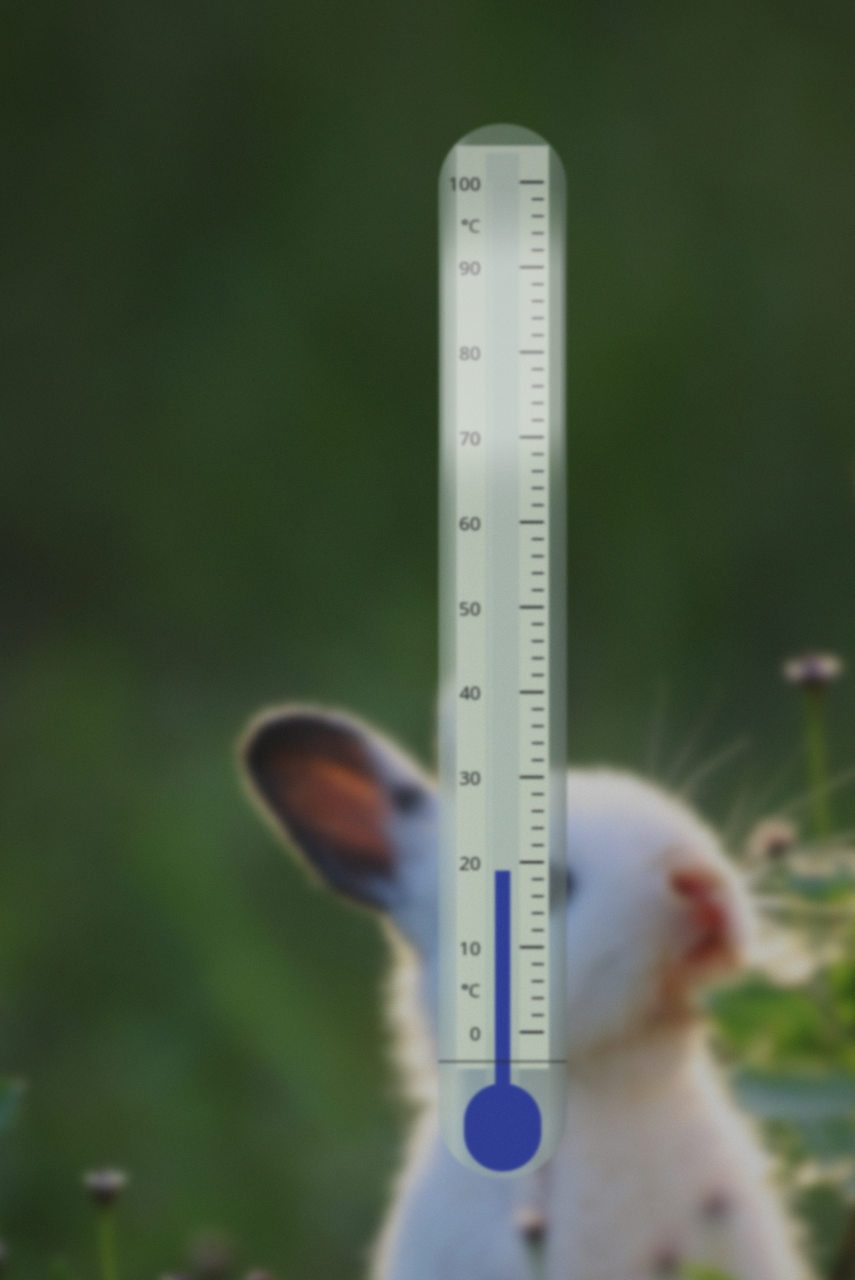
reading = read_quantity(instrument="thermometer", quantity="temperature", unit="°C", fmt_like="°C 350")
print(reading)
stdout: °C 19
